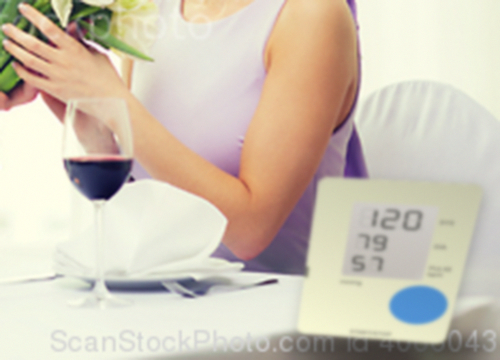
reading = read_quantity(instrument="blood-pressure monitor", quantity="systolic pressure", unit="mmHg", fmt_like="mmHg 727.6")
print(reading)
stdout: mmHg 120
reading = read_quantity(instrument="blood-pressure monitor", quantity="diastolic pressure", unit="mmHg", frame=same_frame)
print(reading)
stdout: mmHg 79
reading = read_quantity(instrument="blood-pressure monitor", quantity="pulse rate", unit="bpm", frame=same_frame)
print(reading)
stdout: bpm 57
